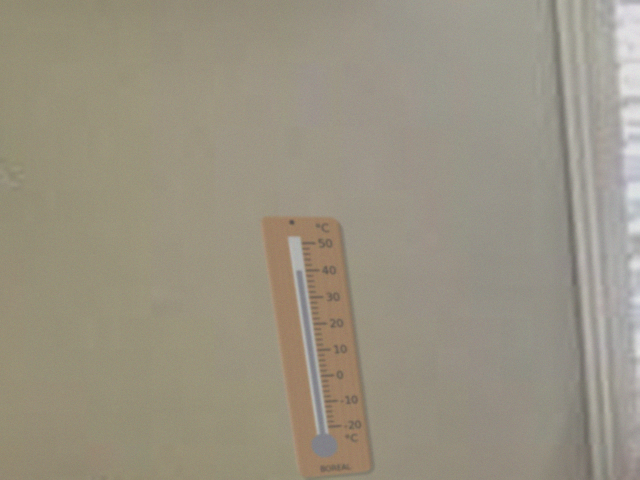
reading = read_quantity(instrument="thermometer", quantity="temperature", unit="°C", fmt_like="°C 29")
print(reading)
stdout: °C 40
